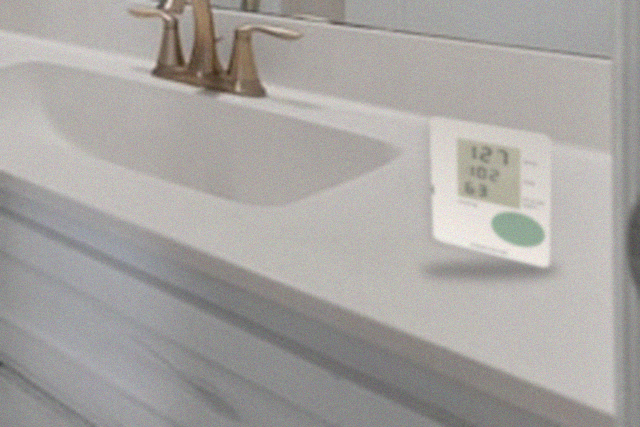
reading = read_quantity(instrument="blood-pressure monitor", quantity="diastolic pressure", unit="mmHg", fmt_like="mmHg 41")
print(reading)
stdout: mmHg 102
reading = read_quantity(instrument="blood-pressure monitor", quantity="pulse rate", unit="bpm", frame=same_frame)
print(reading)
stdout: bpm 63
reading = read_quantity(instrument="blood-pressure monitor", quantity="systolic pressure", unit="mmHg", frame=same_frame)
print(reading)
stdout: mmHg 127
